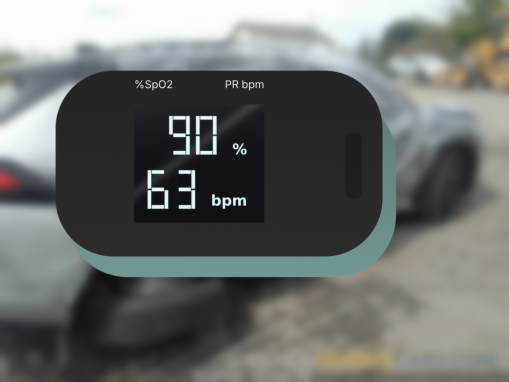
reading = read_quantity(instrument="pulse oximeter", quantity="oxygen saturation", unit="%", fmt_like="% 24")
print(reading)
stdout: % 90
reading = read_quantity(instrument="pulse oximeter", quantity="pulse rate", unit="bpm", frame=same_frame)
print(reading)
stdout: bpm 63
